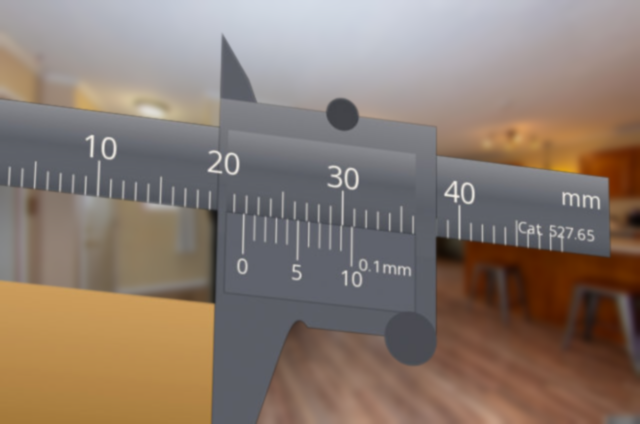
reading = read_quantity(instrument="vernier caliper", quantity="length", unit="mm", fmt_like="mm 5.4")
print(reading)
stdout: mm 21.8
